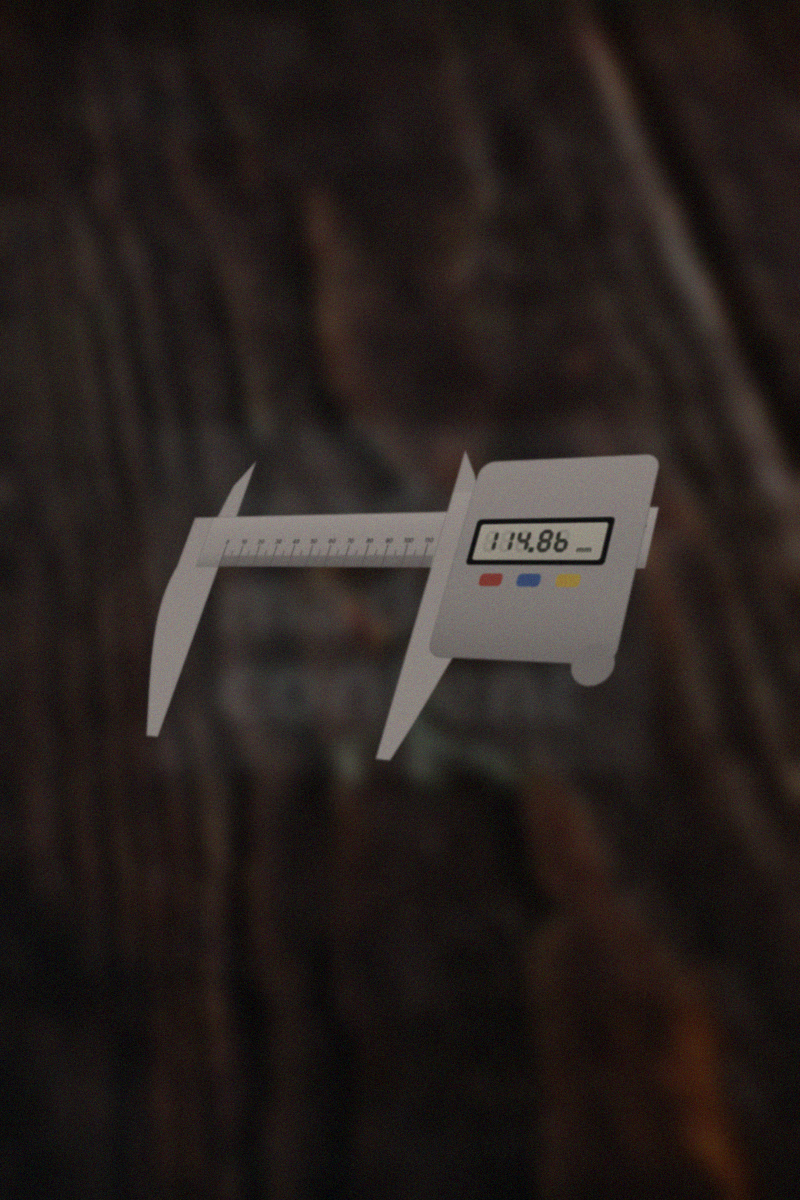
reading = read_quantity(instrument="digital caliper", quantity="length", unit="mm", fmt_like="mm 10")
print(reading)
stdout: mm 114.86
